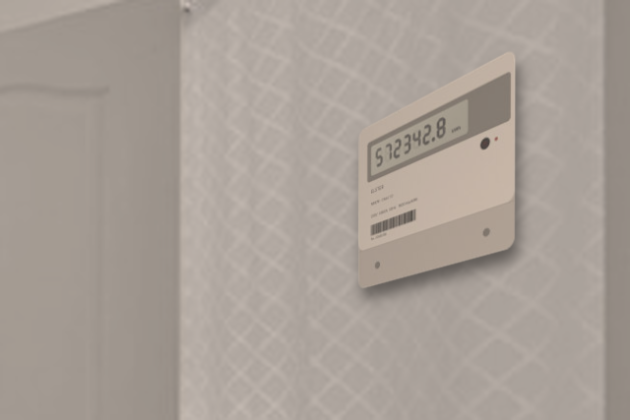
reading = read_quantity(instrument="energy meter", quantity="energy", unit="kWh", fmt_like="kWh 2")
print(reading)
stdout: kWh 572342.8
